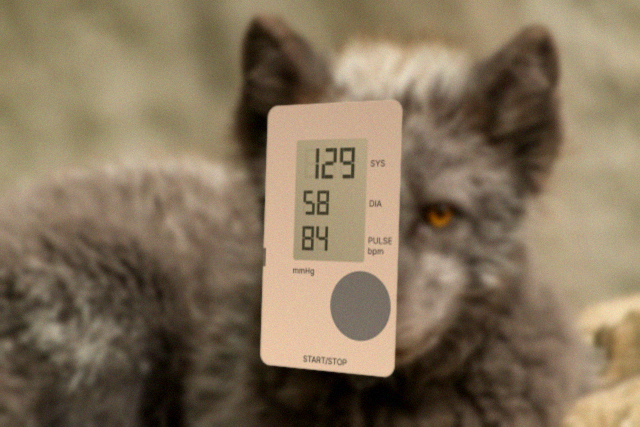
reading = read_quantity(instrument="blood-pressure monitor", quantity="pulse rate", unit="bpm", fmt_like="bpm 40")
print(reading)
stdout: bpm 84
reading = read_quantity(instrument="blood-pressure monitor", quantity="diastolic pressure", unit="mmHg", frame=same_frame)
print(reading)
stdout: mmHg 58
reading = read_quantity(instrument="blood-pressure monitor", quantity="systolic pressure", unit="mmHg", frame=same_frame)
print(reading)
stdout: mmHg 129
